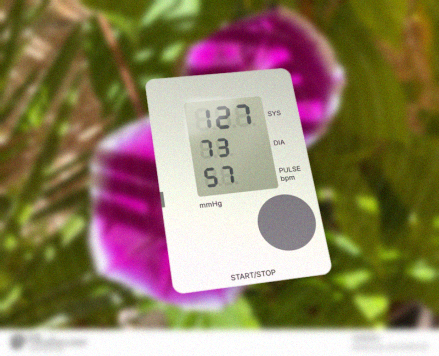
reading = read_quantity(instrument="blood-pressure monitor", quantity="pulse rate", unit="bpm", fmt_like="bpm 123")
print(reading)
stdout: bpm 57
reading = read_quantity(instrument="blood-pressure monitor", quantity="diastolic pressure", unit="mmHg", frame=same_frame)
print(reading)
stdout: mmHg 73
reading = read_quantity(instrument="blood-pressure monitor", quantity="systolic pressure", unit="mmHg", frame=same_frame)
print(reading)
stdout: mmHg 127
